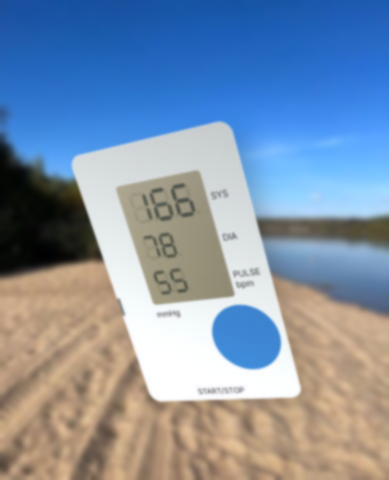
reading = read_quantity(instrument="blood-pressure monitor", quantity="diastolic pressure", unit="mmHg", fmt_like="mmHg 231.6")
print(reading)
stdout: mmHg 78
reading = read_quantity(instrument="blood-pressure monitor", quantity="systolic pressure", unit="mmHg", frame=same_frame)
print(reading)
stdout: mmHg 166
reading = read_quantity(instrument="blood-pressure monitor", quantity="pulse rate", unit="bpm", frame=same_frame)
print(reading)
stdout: bpm 55
